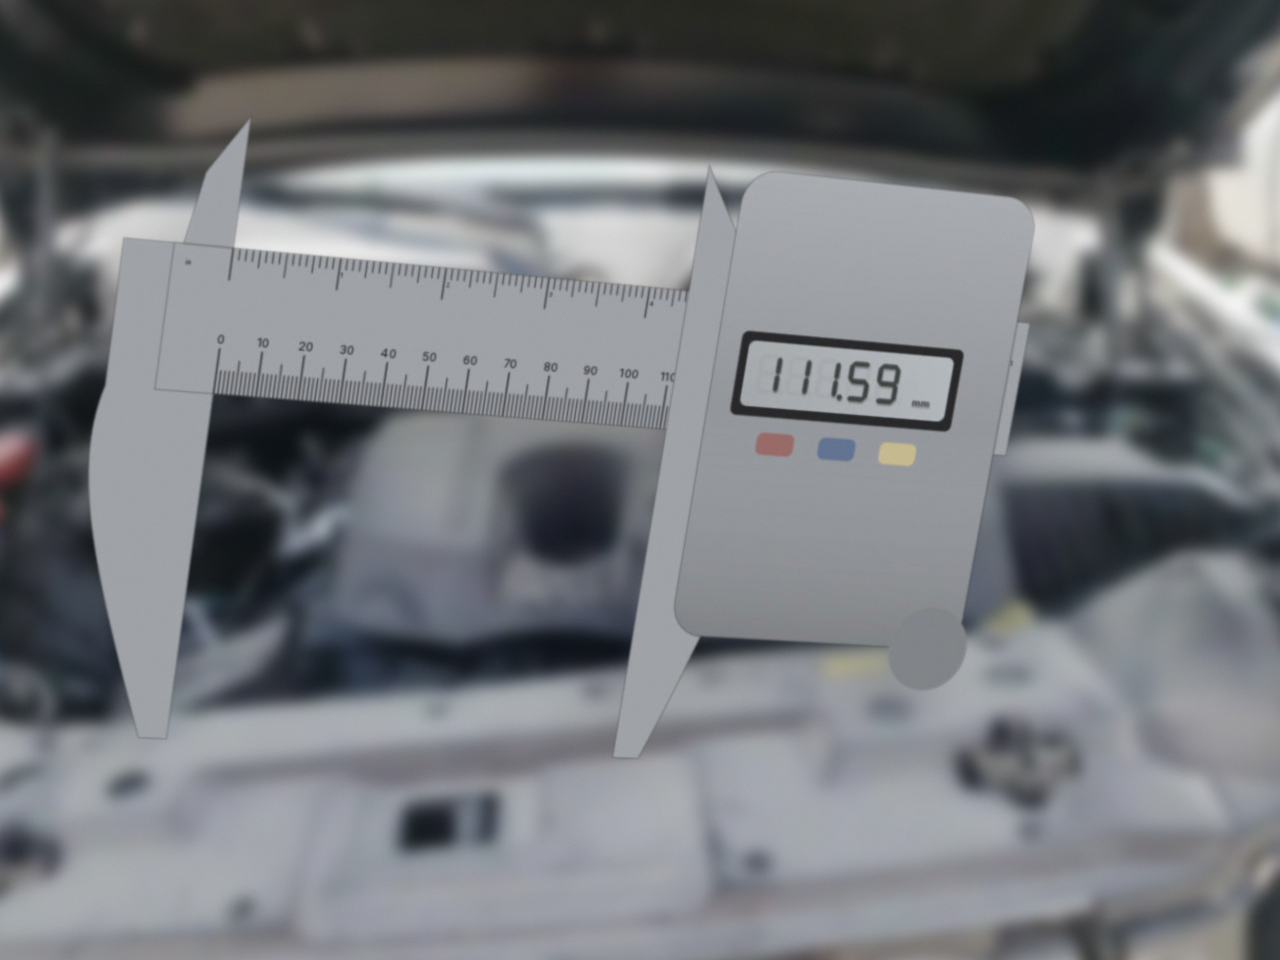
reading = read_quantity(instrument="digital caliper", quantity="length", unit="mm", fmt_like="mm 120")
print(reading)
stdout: mm 111.59
